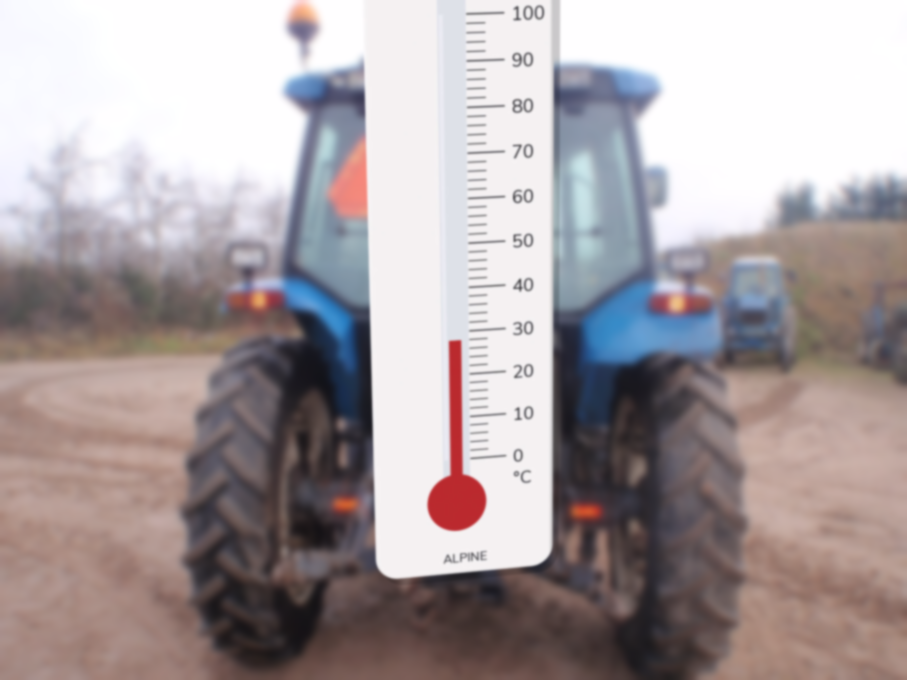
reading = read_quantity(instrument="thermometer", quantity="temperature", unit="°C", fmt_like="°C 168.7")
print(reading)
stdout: °C 28
